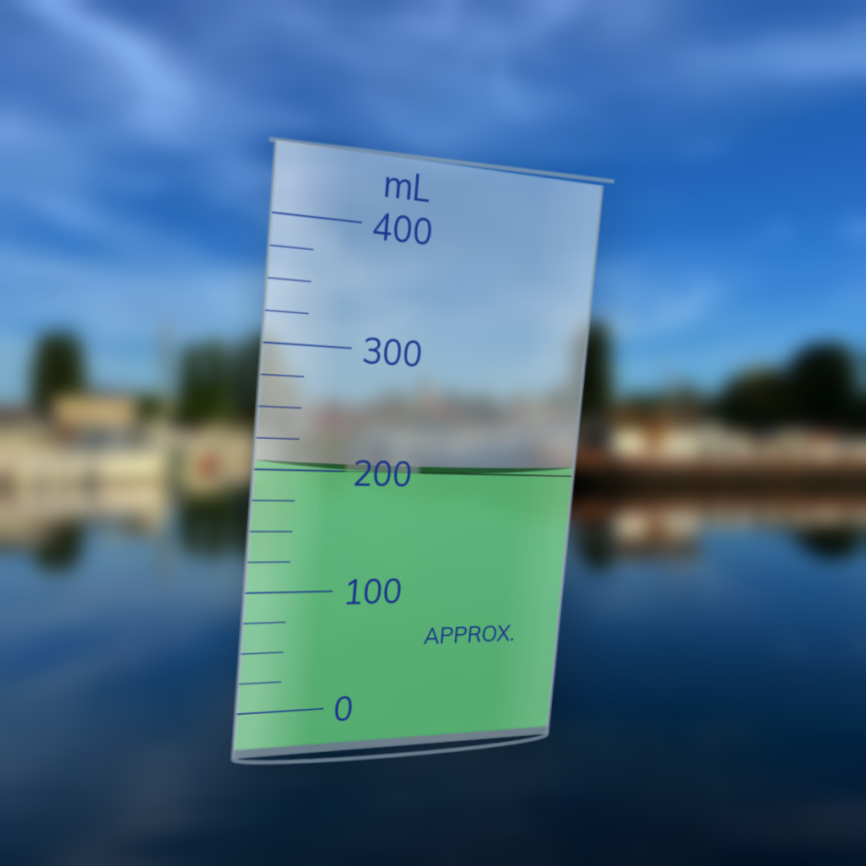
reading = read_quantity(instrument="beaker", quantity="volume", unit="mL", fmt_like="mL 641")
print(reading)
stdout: mL 200
